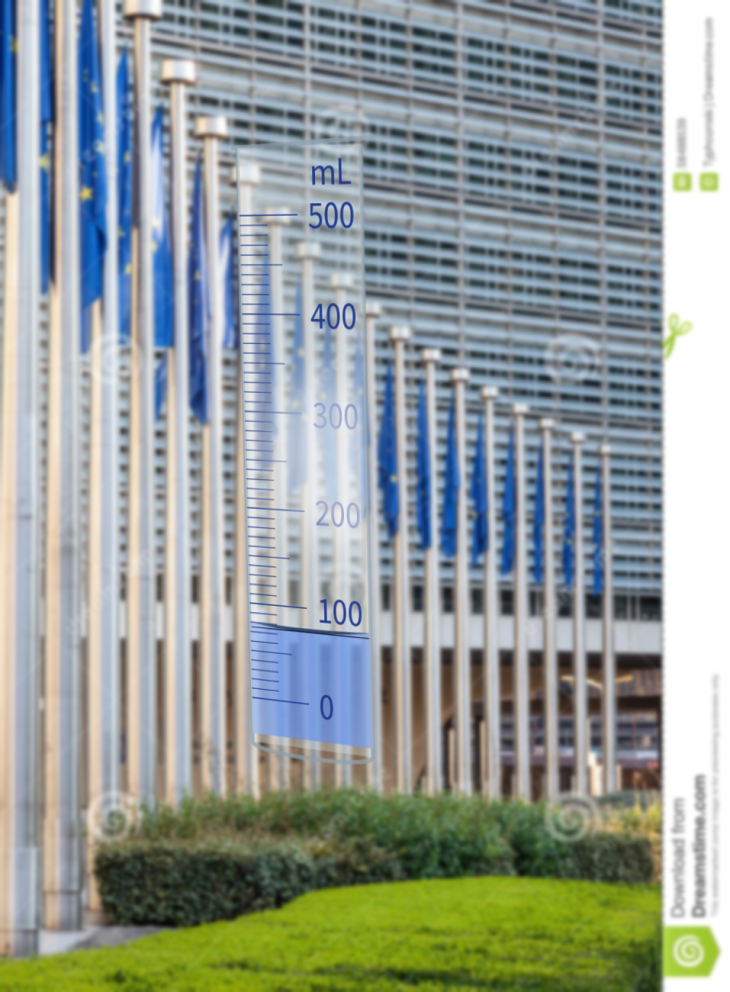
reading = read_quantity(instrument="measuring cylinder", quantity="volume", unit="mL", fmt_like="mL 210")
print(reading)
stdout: mL 75
